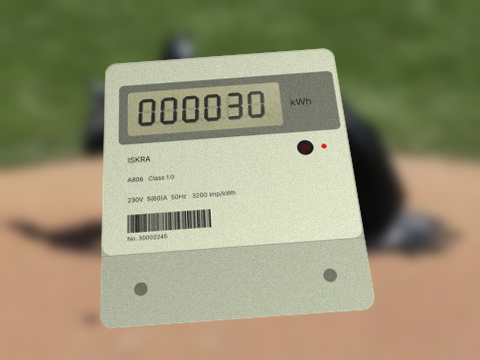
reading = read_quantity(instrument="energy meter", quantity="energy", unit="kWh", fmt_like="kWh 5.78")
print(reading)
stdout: kWh 30
